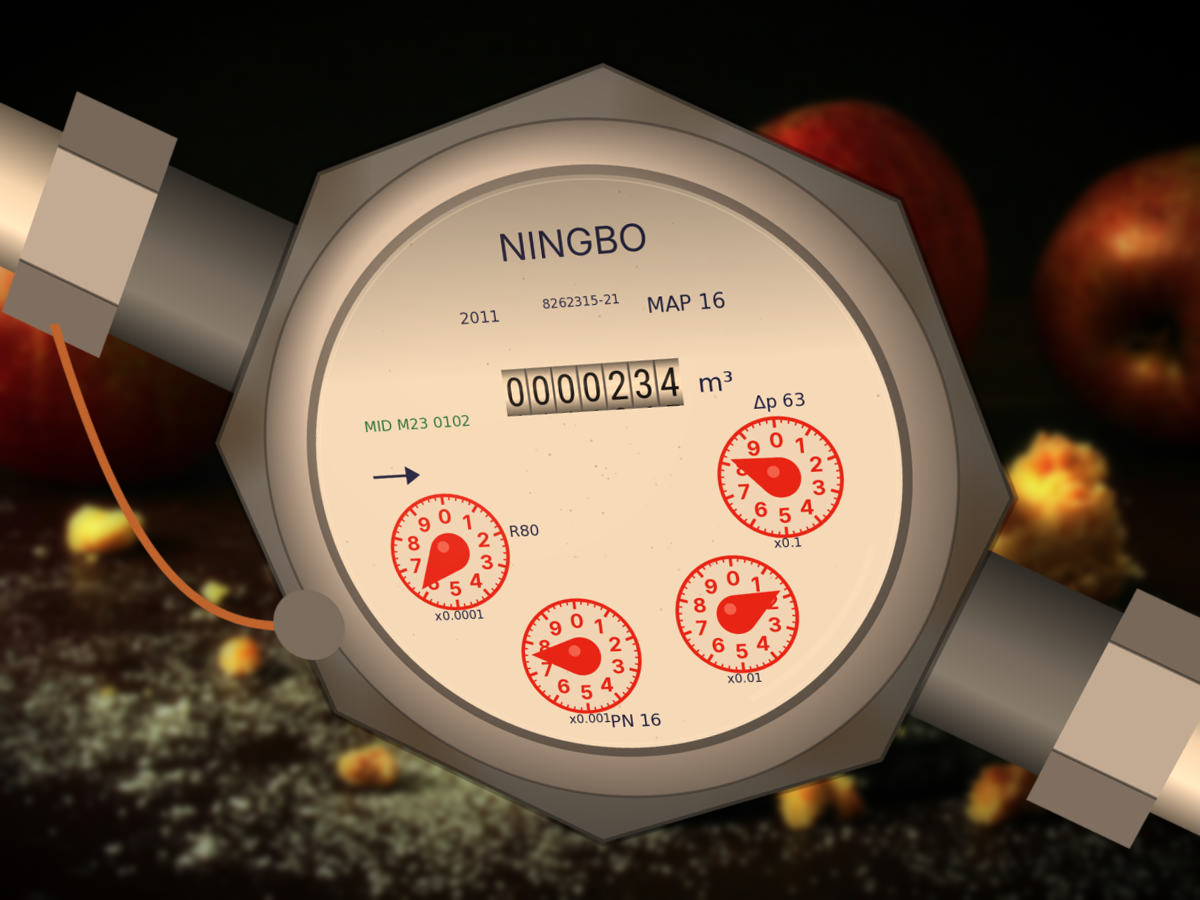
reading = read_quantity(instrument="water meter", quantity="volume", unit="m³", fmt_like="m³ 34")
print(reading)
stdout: m³ 234.8176
